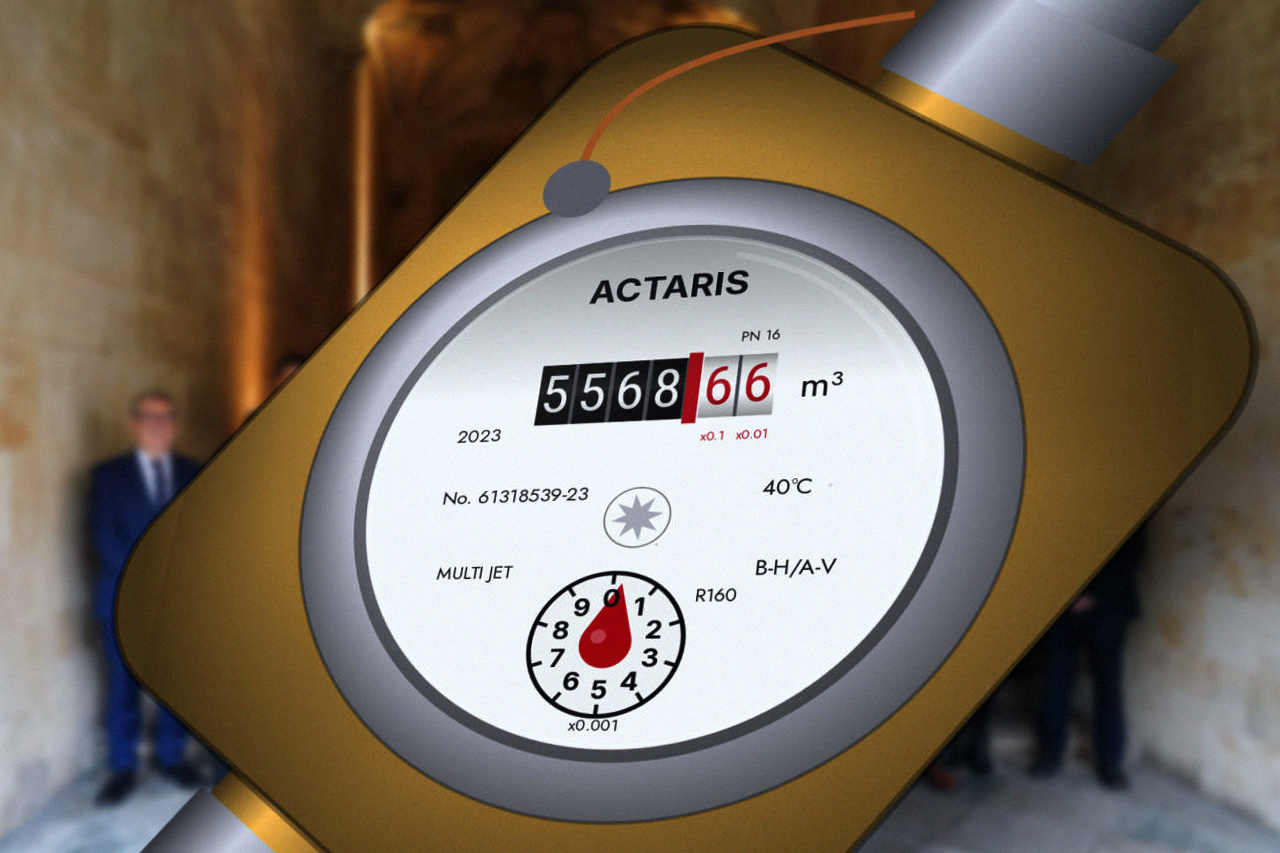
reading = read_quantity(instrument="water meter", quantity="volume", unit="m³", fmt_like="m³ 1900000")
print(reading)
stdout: m³ 5568.660
